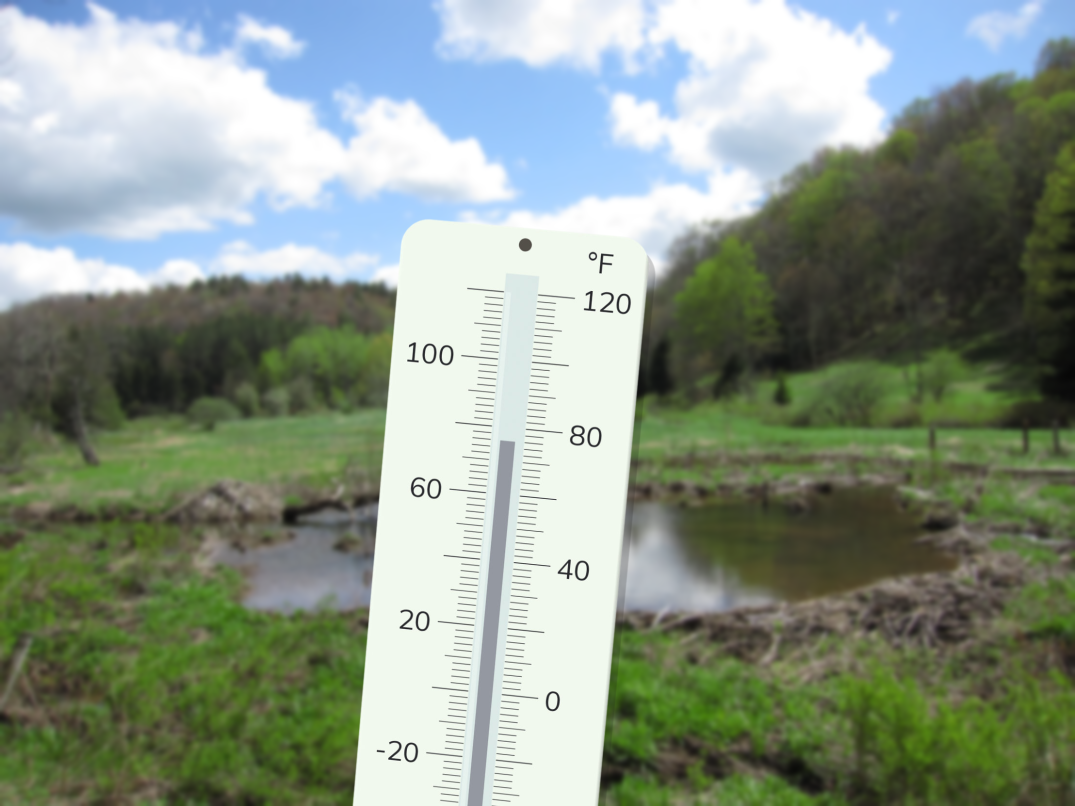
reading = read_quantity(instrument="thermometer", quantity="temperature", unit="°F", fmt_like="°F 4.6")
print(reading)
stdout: °F 76
